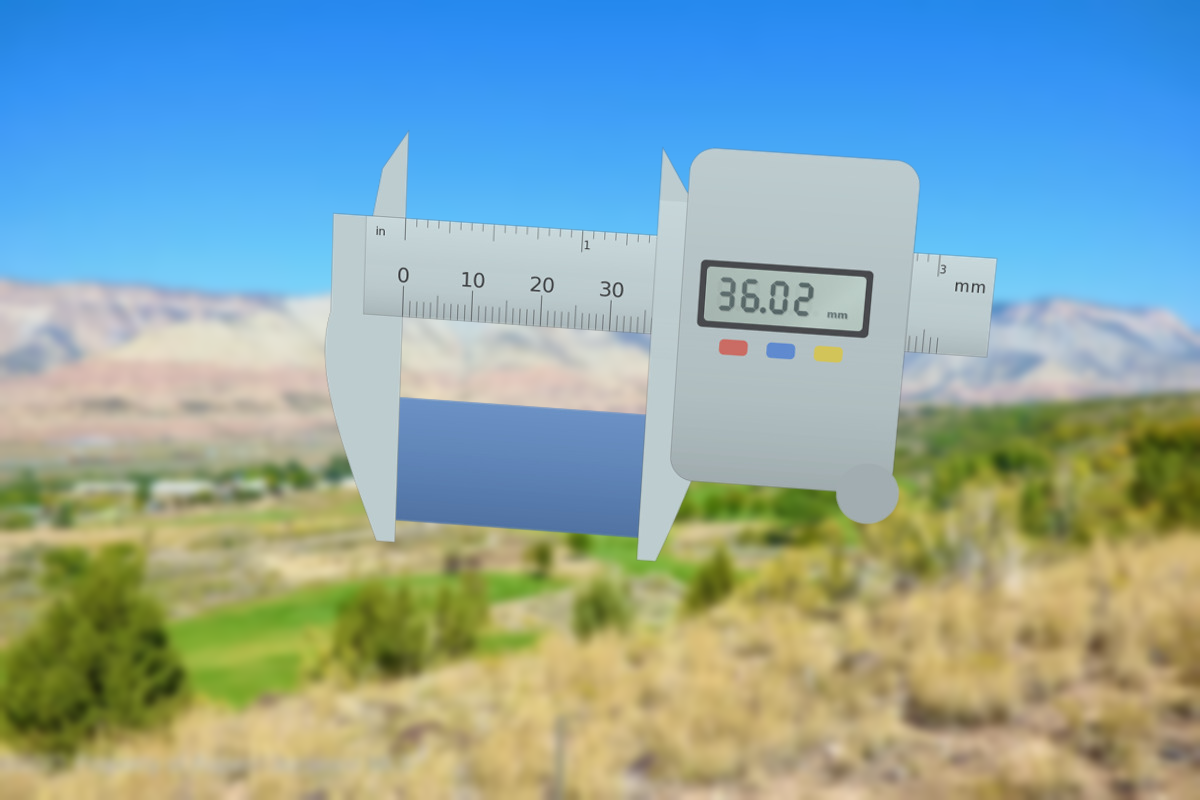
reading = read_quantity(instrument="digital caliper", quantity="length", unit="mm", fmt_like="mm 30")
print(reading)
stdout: mm 36.02
